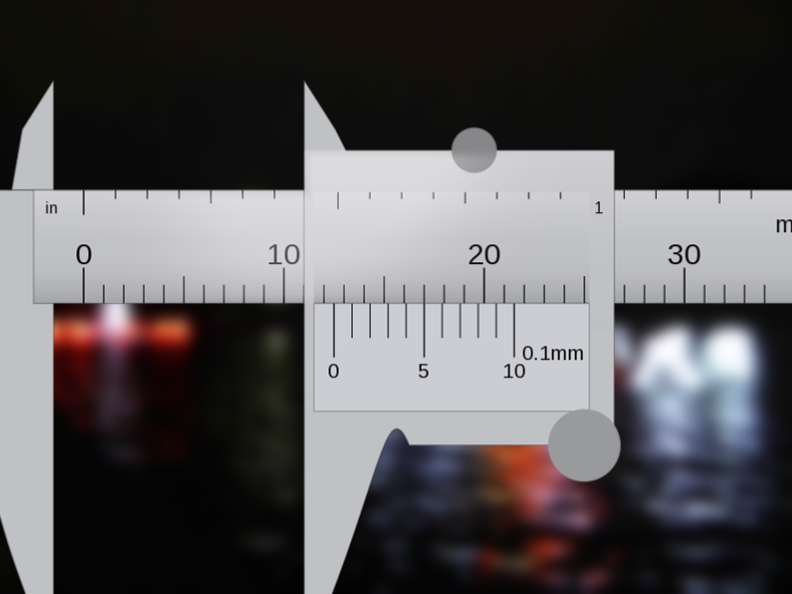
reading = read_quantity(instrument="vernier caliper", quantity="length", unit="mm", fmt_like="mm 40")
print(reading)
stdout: mm 12.5
